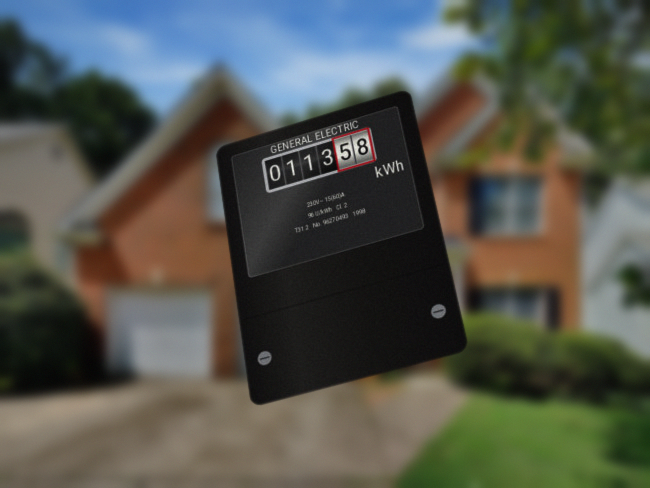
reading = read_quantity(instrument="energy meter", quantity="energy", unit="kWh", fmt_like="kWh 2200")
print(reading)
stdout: kWh 113.58
